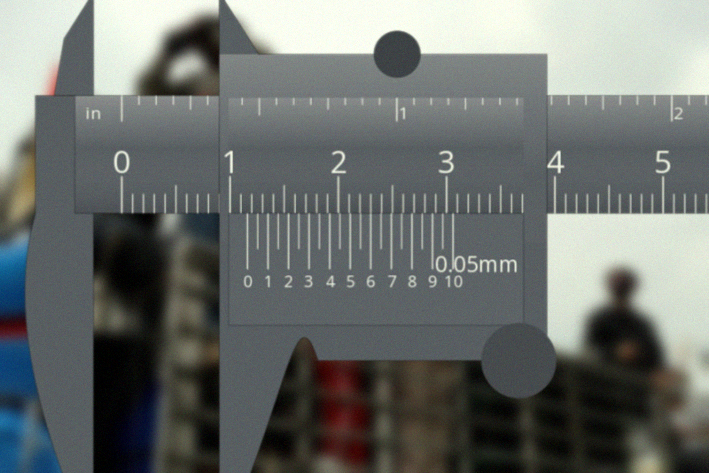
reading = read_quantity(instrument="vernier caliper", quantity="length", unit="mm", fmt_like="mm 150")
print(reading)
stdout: mm 11.6
